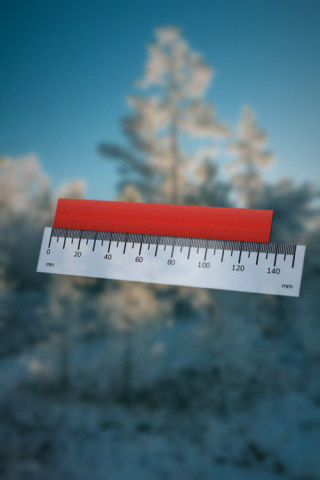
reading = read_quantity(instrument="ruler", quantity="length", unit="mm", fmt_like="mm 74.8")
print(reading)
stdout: mm 135
